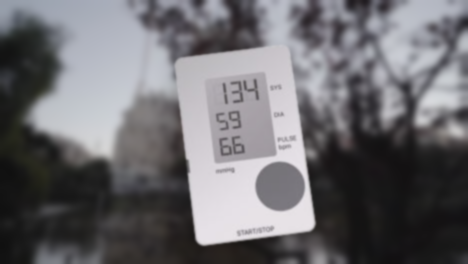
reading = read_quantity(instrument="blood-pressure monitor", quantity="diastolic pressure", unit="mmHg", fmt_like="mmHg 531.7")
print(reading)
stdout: mmHg 59
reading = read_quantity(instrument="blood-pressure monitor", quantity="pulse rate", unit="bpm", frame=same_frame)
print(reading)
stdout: bpm 66
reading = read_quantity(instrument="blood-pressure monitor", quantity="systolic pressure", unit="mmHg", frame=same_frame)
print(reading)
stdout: mmHg 134
